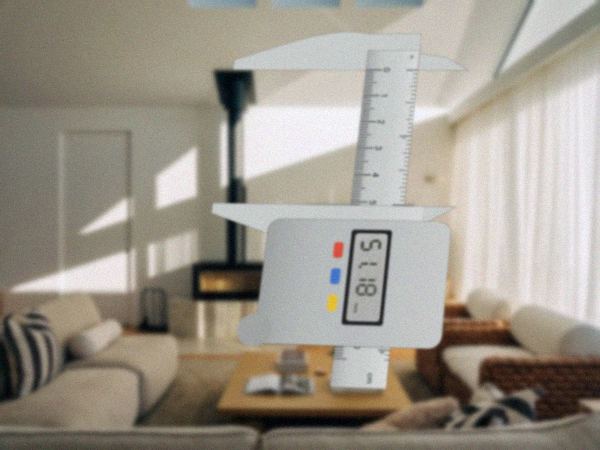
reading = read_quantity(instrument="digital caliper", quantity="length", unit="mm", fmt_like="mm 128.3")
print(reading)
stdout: mm 51.18
